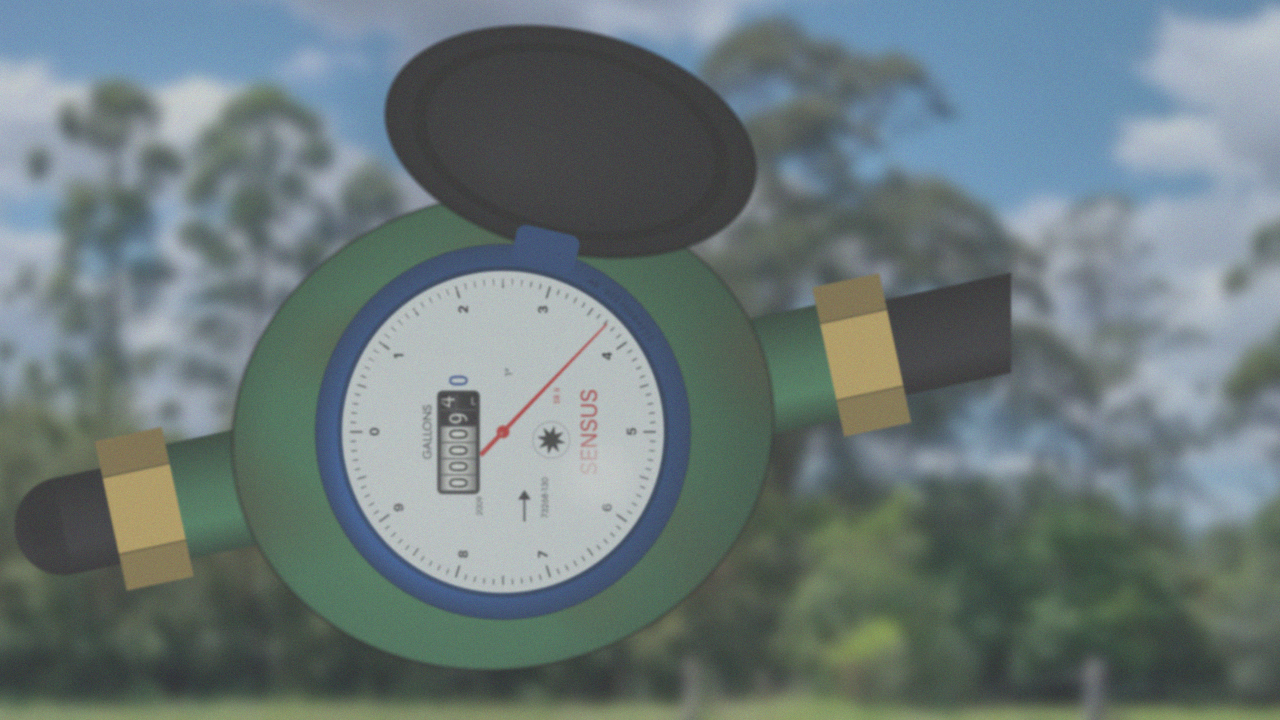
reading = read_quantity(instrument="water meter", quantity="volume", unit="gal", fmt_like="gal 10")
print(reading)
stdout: gal 943.7
